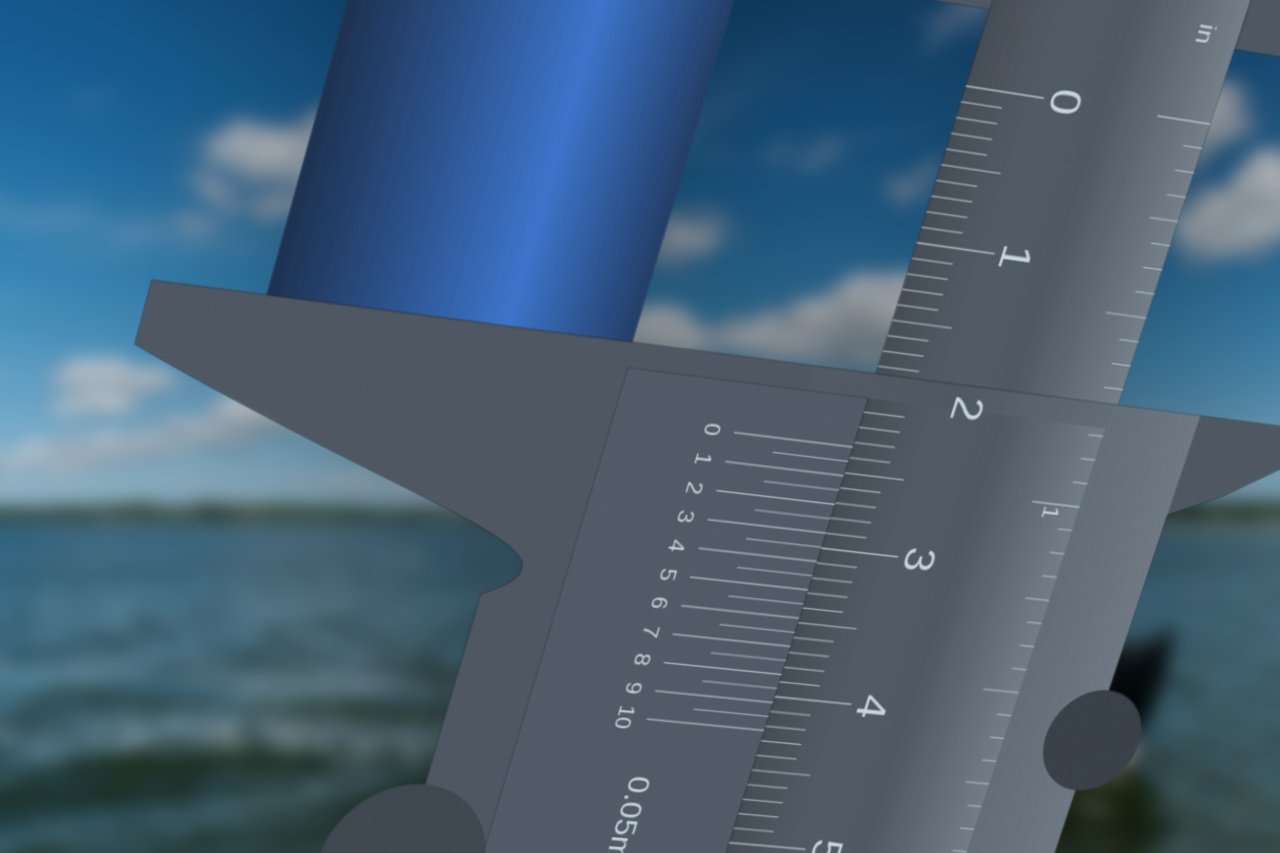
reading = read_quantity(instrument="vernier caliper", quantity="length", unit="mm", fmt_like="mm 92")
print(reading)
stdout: mm 23.3
